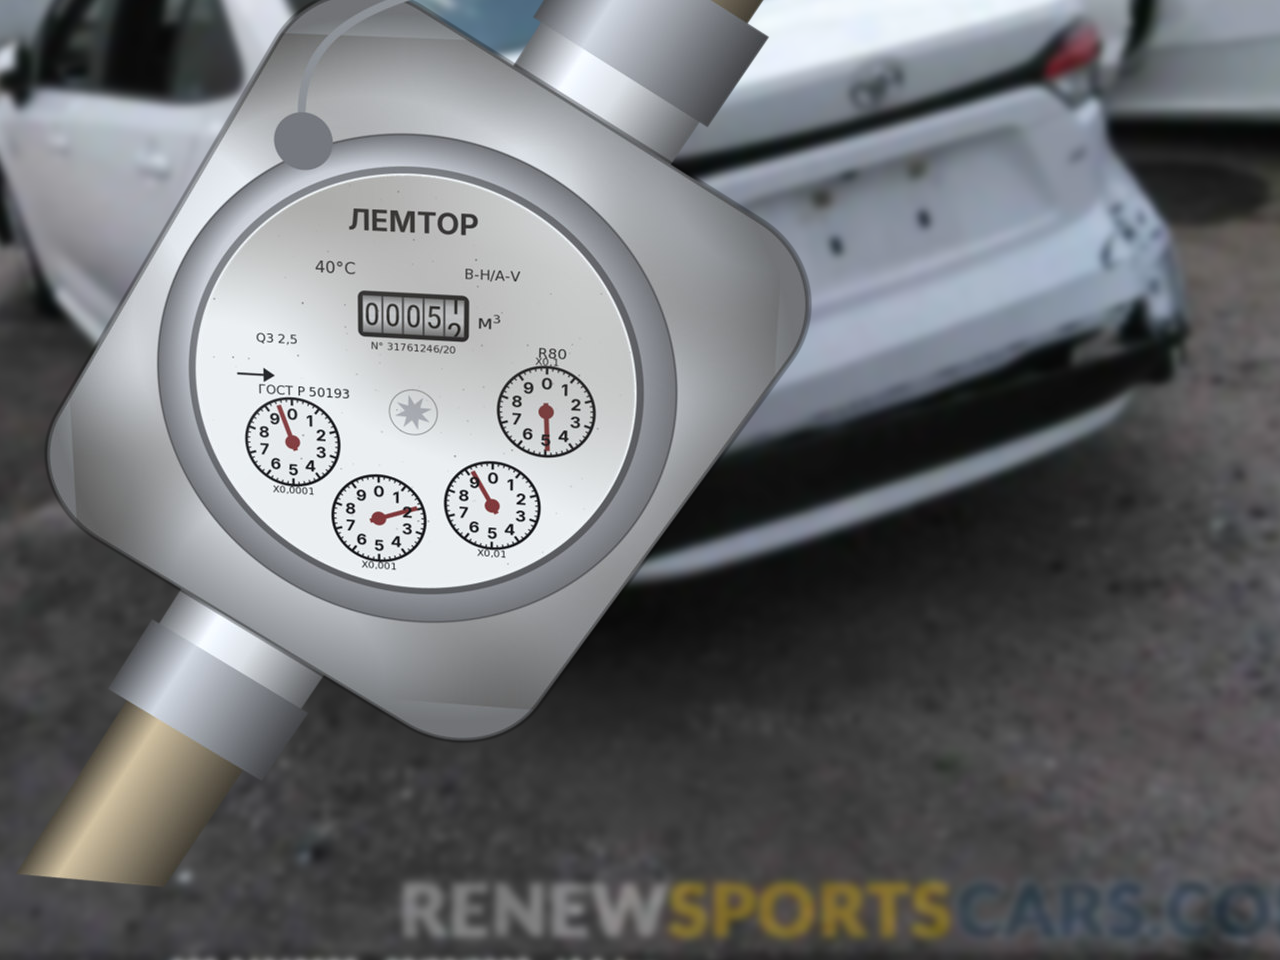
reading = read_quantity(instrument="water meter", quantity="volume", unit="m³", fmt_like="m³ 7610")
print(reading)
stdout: m³ 51.4919
